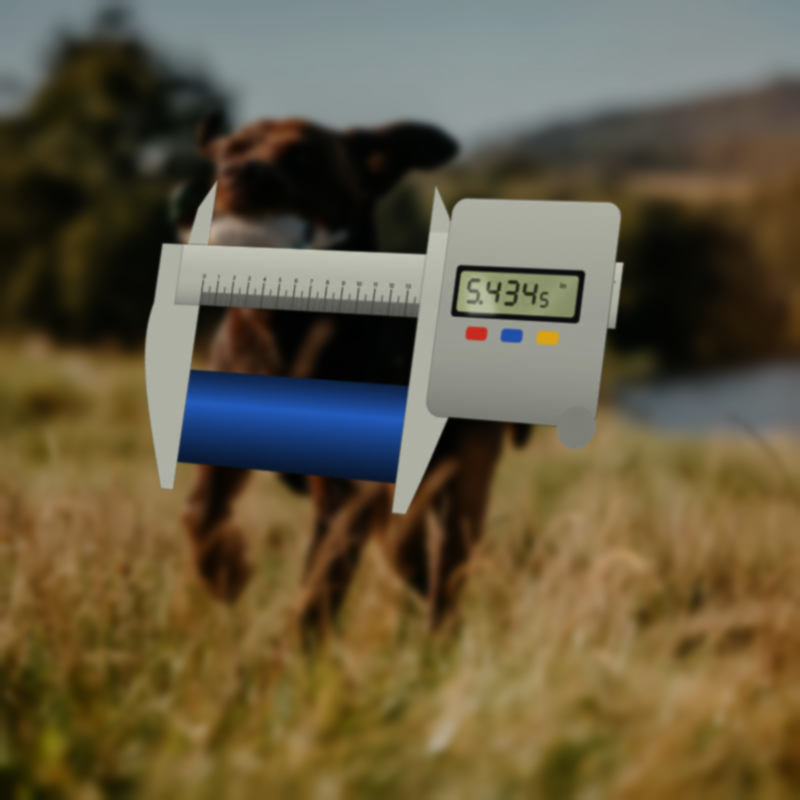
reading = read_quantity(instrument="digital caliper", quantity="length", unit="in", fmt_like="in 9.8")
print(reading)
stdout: in 5.4345
